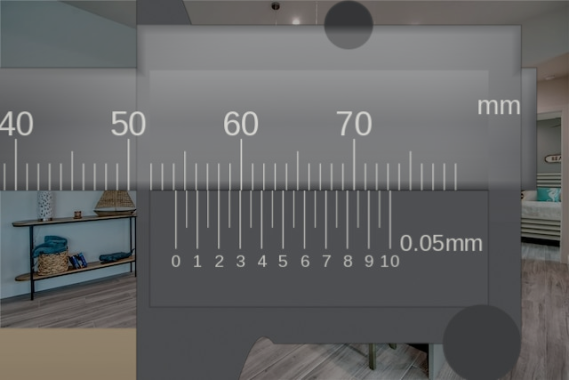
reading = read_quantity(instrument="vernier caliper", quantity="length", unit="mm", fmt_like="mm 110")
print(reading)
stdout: mm 54.2
